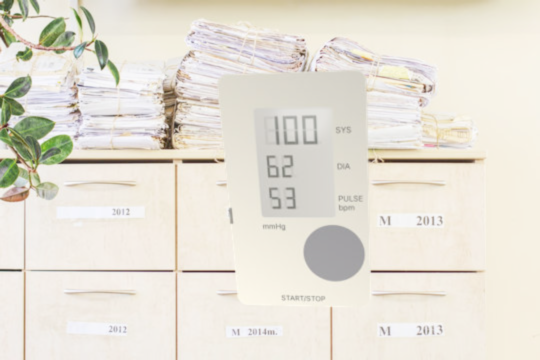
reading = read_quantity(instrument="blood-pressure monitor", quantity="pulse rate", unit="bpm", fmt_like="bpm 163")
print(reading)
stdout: bpm 53
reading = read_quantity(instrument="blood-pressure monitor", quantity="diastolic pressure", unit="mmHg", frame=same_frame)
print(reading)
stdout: mmHg 62
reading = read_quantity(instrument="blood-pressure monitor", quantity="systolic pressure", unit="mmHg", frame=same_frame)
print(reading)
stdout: mmHg 100
